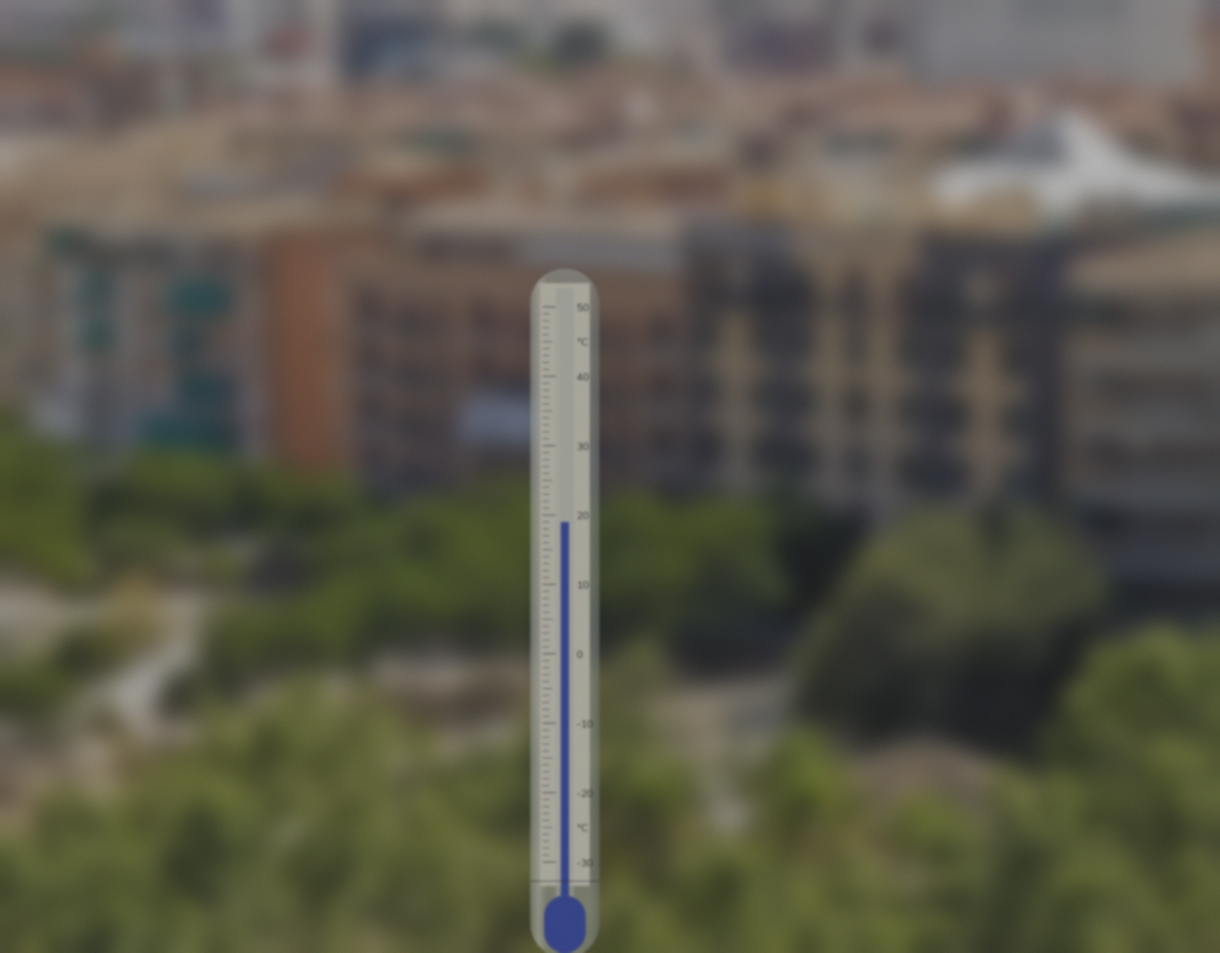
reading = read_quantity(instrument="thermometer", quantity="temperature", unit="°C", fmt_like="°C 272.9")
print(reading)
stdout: °C 19
